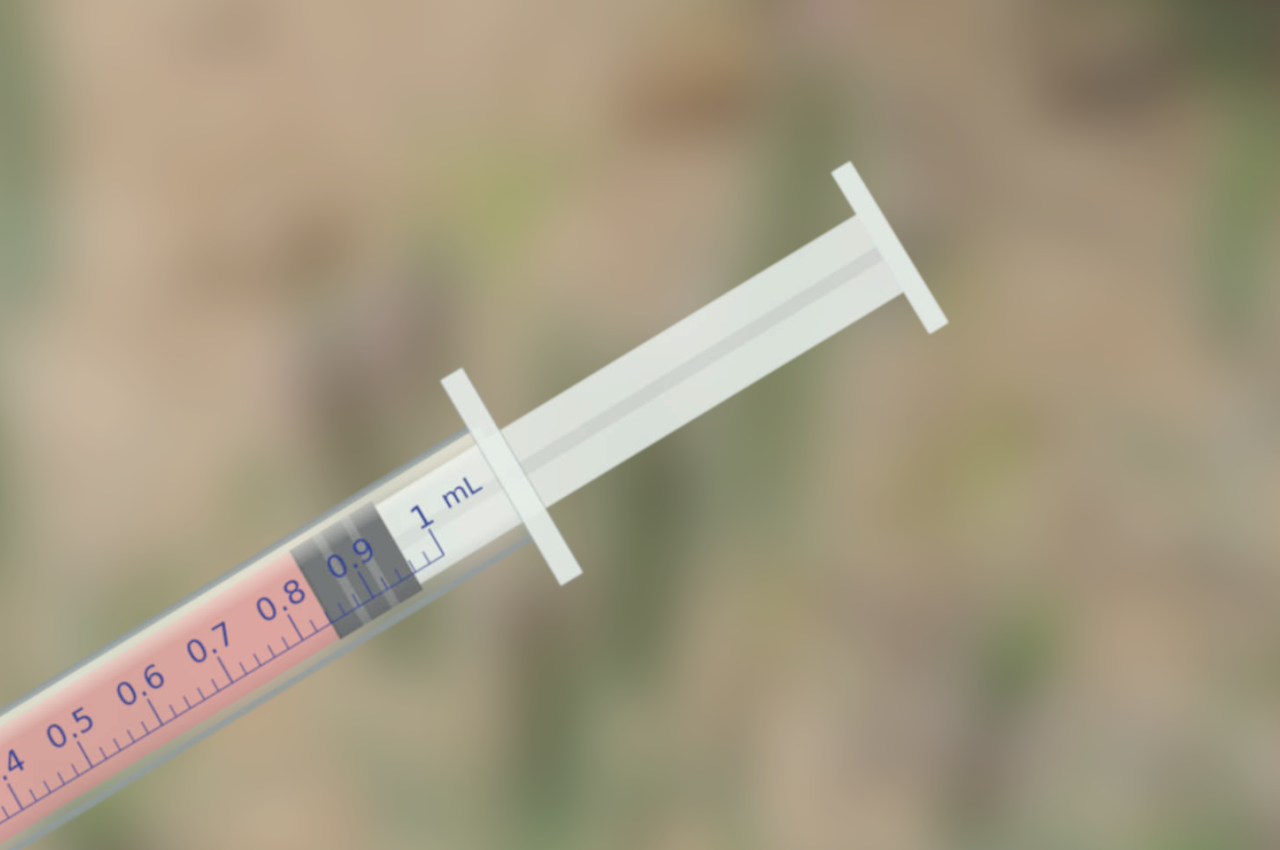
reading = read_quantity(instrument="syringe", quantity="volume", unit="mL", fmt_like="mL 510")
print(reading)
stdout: mL 0.84
